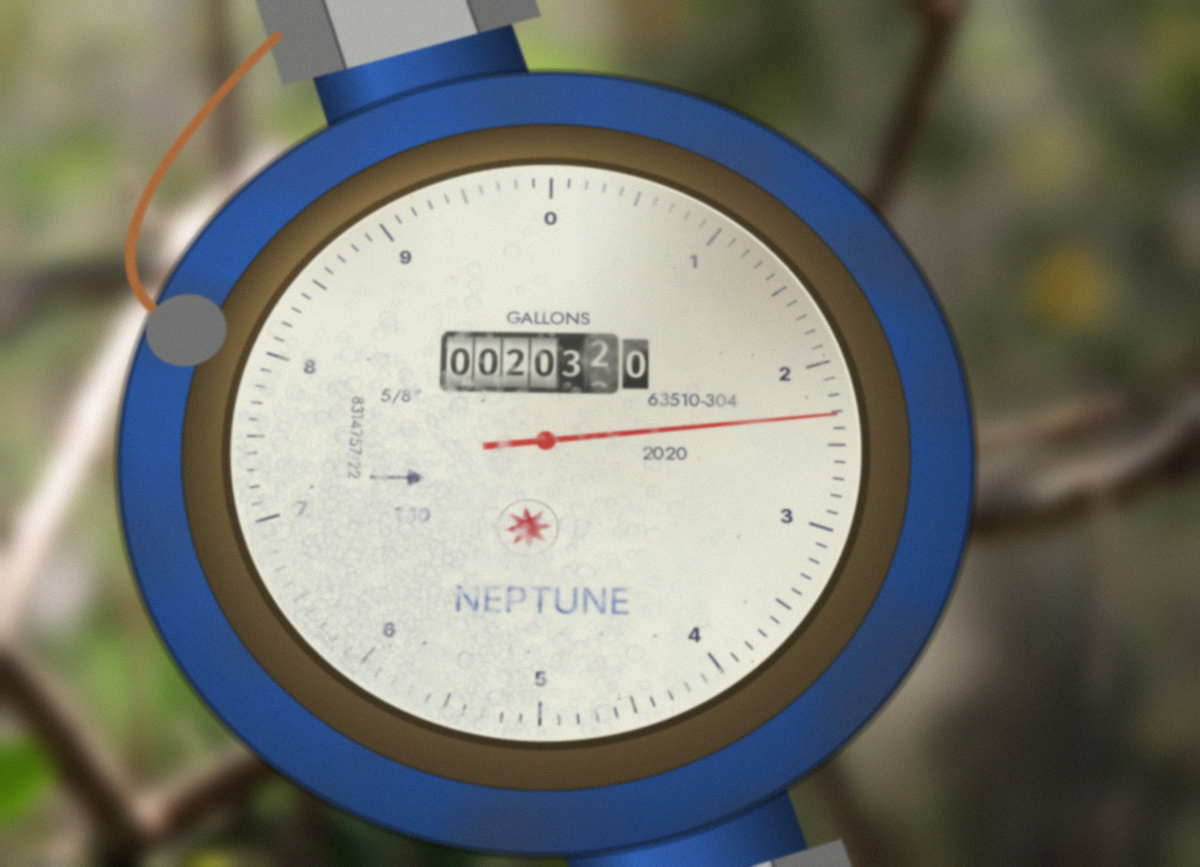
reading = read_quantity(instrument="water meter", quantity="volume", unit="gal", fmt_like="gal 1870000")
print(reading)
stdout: gal 20322.3
